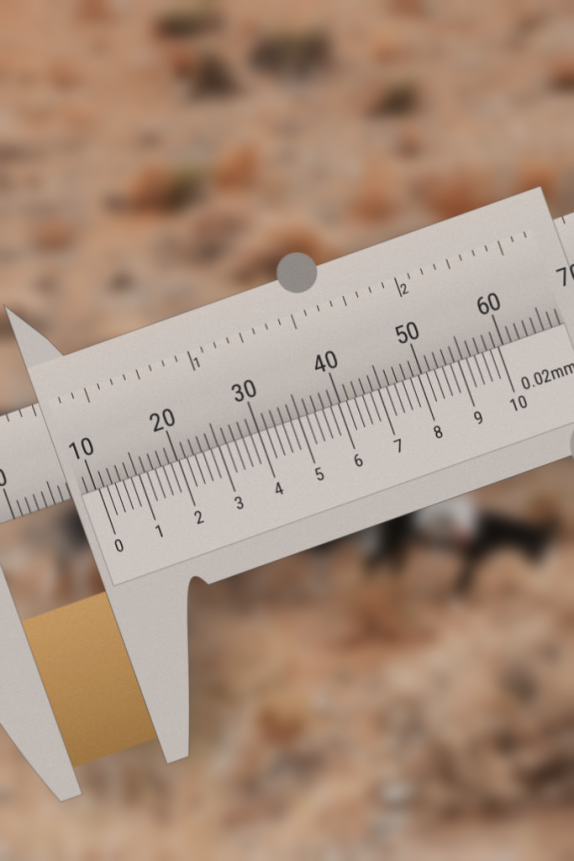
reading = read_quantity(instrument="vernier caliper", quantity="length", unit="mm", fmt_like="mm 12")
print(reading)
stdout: mm 10.4
